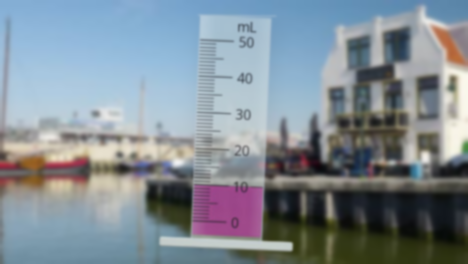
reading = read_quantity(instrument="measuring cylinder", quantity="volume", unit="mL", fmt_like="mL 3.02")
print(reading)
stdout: mL 10
